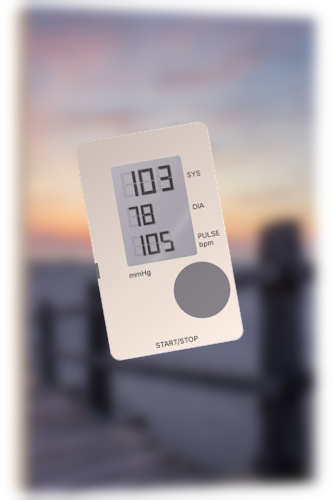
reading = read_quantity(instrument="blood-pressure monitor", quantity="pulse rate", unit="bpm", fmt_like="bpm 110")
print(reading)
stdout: bpm 105
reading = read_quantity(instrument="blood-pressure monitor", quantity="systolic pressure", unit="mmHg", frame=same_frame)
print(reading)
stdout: mmHg 103
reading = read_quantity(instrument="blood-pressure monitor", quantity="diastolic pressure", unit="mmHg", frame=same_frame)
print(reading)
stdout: mmHg 78
